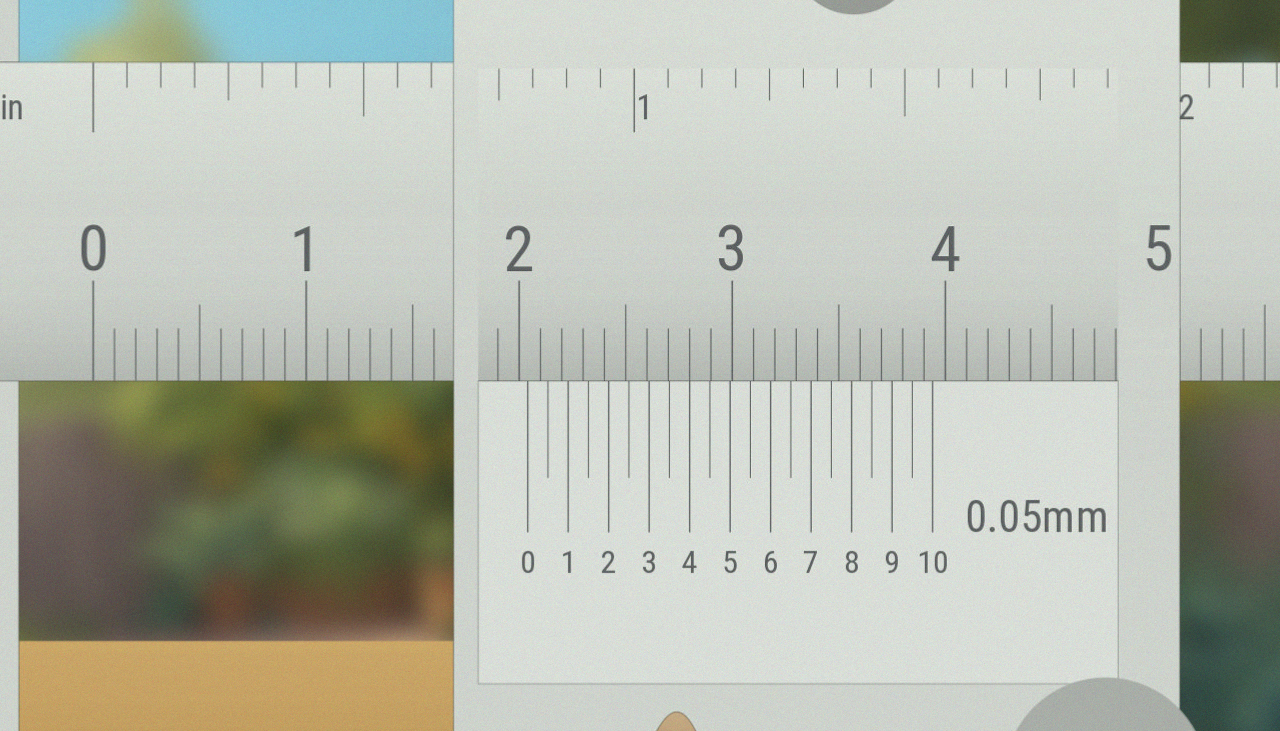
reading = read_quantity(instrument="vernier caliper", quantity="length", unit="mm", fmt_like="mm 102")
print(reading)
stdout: mm 20.4
